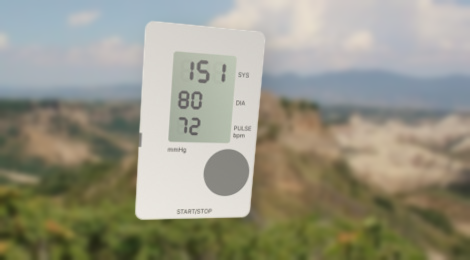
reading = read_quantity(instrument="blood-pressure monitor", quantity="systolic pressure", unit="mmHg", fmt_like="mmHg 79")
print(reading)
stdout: mmHg 151
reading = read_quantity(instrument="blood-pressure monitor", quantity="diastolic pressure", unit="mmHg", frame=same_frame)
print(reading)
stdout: mmHg 80
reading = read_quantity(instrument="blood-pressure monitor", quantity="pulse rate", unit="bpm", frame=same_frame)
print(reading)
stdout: bpm 72
